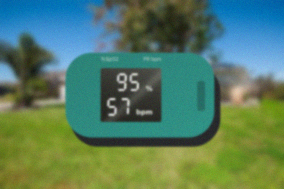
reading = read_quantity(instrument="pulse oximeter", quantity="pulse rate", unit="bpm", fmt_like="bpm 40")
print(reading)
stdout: bpm 57
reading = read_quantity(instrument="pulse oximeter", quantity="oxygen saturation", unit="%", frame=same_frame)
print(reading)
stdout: % 95
